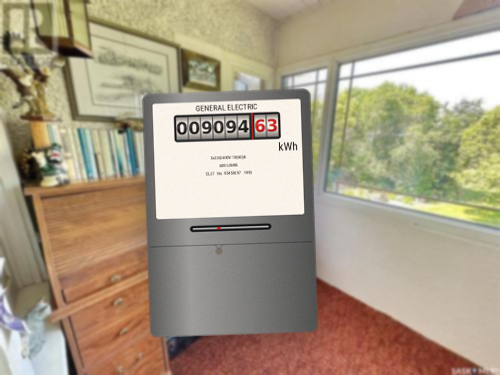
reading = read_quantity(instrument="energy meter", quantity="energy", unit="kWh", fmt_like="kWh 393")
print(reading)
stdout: kWh 9094.63
